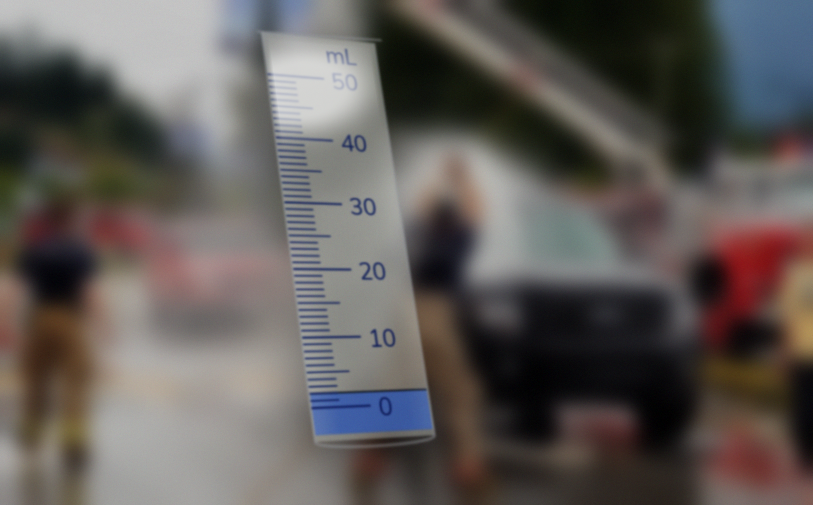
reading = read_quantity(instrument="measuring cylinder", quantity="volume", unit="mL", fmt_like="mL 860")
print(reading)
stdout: mL 2
